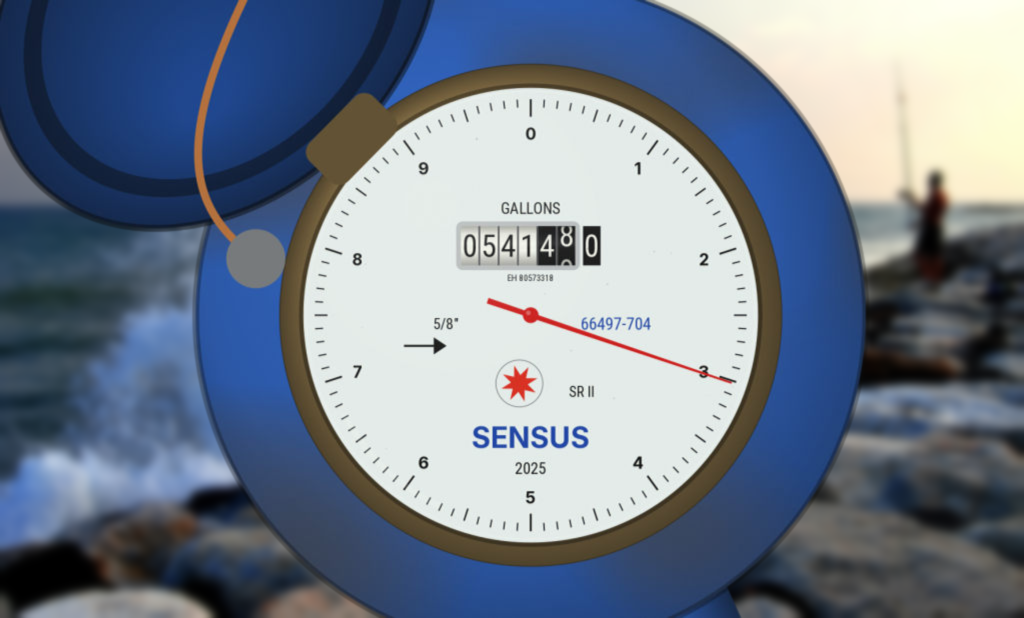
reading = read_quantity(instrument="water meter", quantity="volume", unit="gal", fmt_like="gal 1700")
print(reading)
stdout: gal 541483.0
